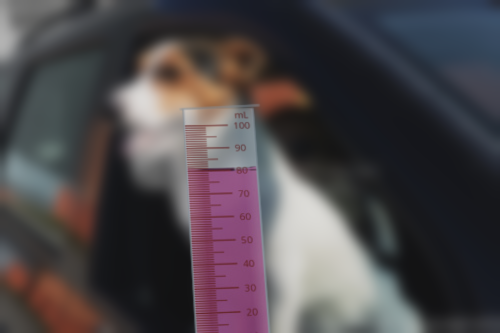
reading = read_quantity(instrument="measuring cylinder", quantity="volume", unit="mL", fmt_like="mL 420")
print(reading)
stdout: mL 80
